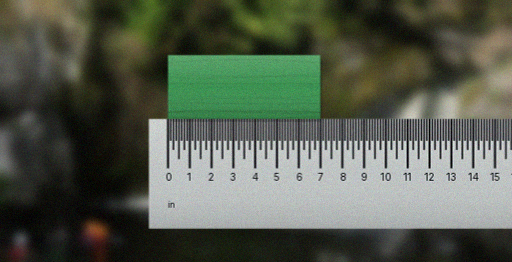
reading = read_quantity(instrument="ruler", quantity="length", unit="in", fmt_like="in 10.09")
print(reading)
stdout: in 7
